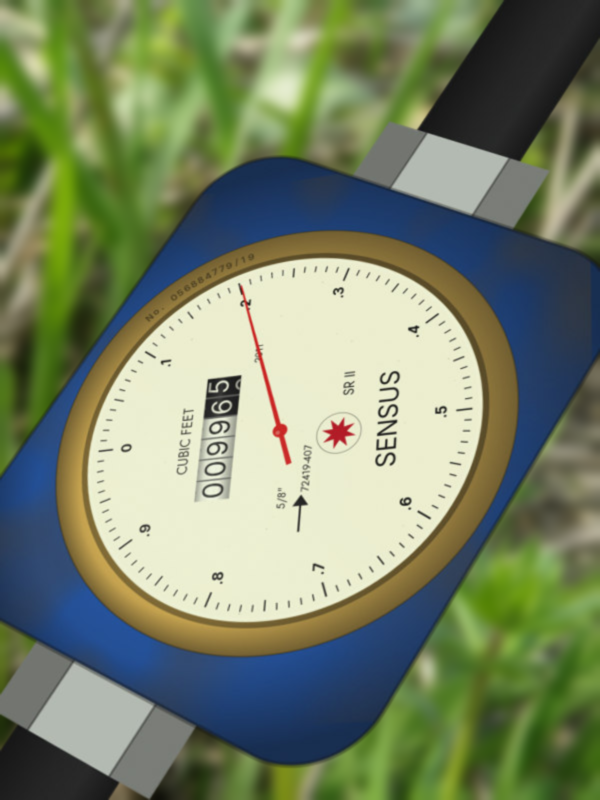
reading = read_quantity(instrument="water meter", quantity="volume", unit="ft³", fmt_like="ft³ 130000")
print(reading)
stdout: ft³ 9965.20
